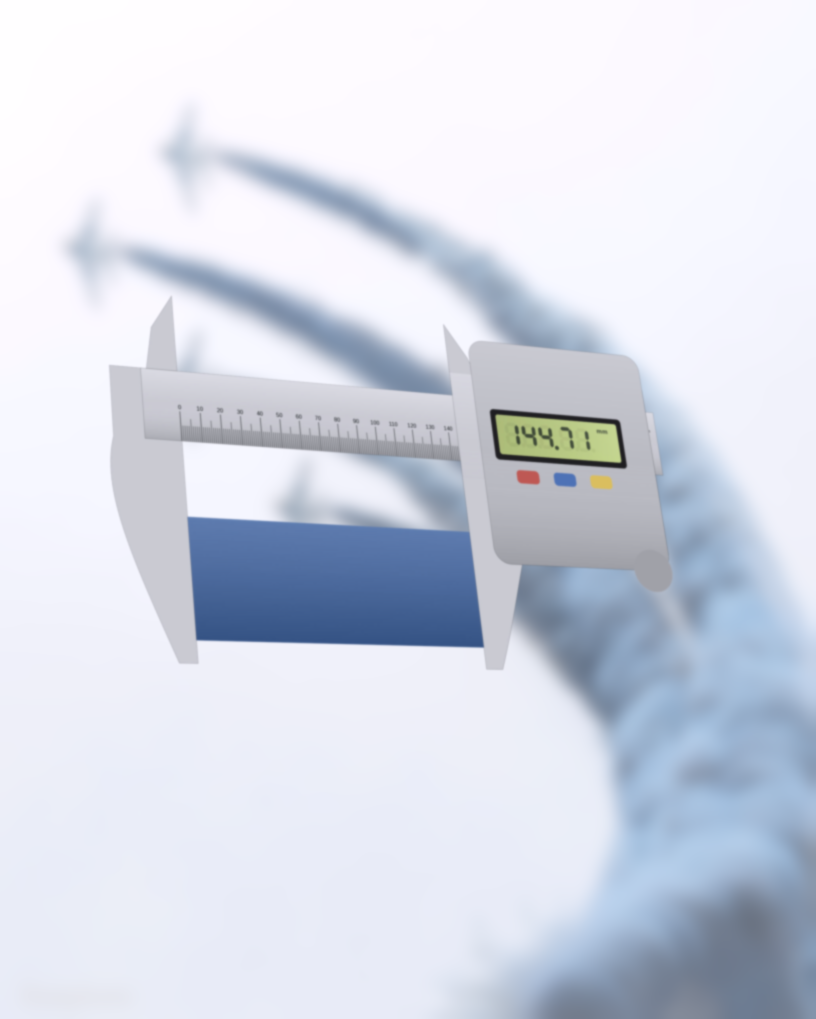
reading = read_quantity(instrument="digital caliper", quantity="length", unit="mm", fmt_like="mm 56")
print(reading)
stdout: mm 144.71
